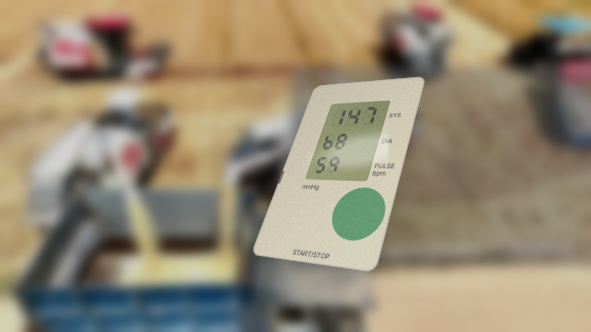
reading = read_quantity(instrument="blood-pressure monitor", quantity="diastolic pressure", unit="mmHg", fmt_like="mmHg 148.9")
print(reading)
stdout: mmHg 68
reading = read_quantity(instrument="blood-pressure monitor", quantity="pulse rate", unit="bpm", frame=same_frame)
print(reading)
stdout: bpm 59
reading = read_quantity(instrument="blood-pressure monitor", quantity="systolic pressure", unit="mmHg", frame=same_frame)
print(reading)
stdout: mmHg 147
